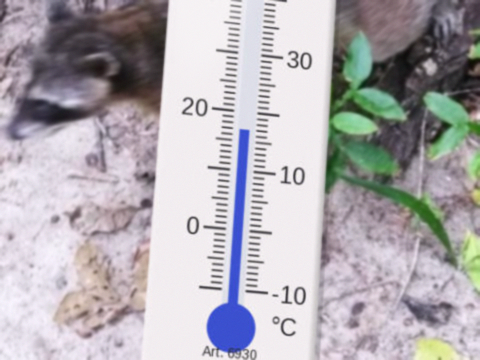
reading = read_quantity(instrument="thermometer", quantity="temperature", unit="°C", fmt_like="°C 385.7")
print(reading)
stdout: °C 17
